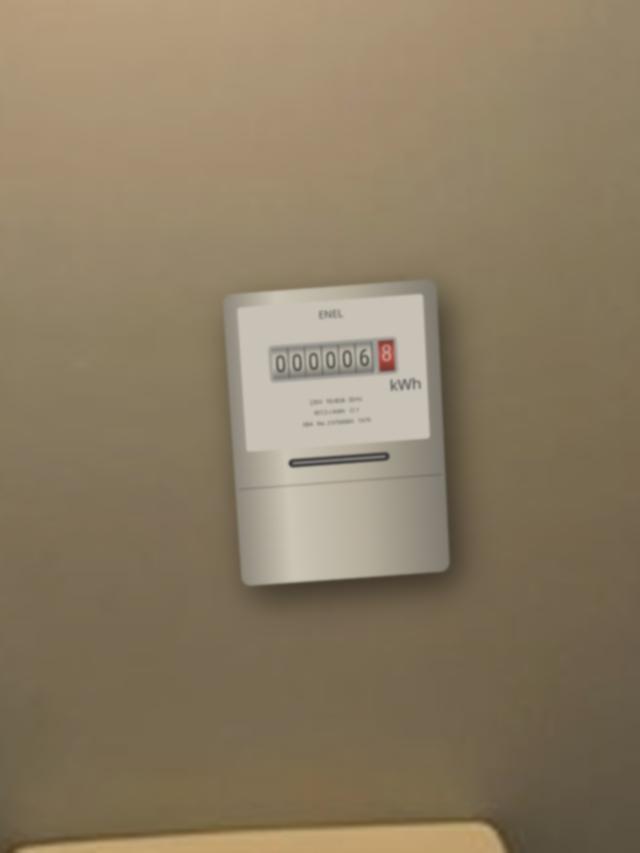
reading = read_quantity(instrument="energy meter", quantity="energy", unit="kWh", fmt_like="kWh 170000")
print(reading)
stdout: kWh 6.8
